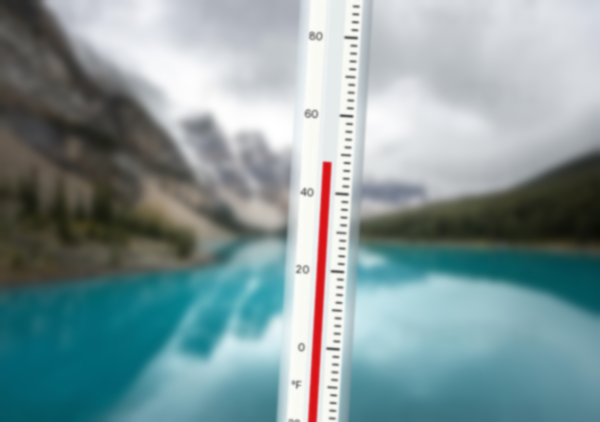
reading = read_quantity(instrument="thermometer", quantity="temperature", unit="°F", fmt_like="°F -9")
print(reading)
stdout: °F 48
